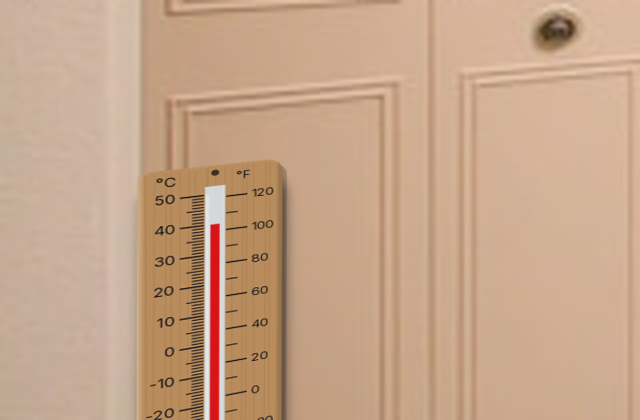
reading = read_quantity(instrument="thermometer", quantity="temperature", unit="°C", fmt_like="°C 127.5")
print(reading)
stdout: °C 40
